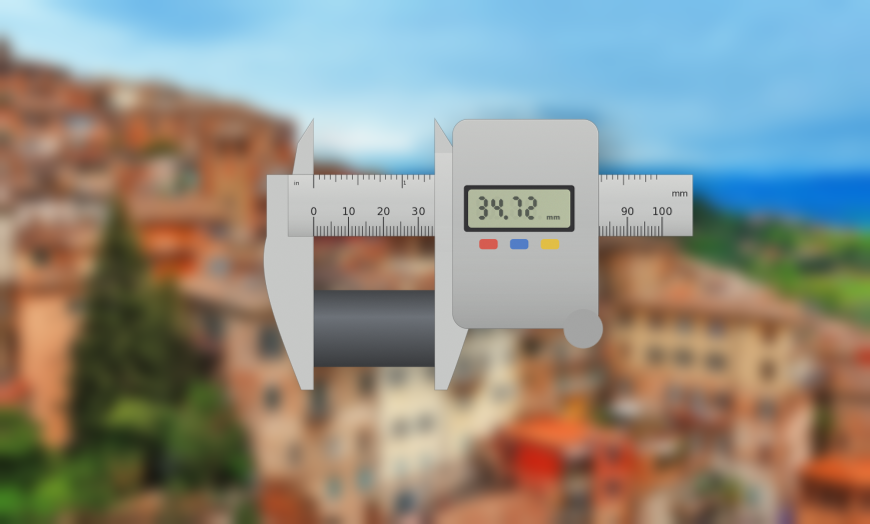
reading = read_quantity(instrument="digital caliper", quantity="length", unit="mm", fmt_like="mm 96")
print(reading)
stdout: mm 34.72
